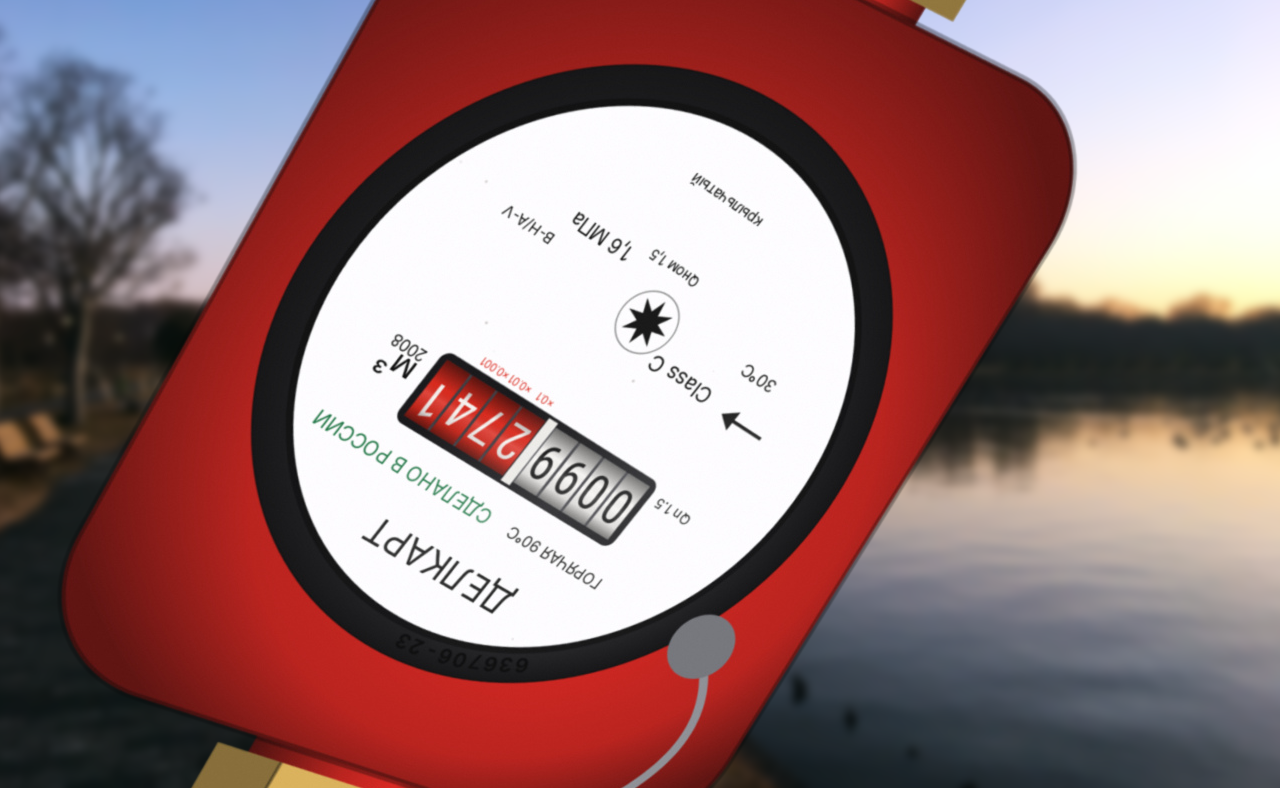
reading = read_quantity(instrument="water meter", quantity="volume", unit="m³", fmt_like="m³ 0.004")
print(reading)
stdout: m³ 99.2741
